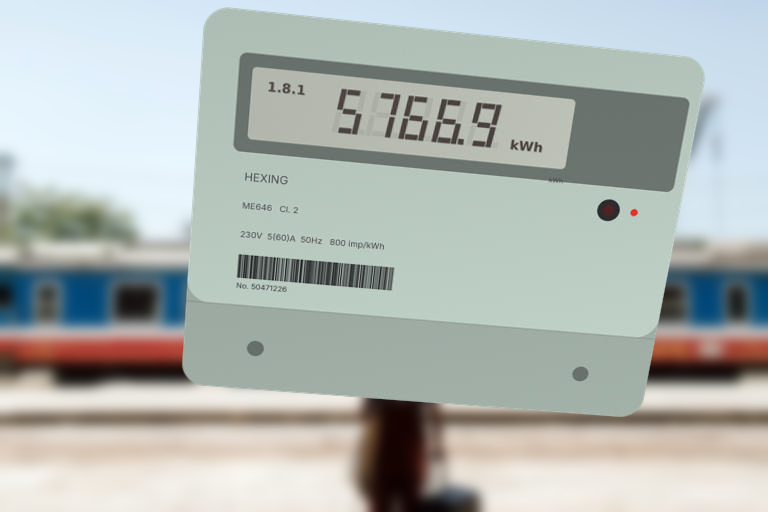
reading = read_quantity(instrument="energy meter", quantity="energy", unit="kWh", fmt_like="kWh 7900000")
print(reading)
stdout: kWh 5766.9
